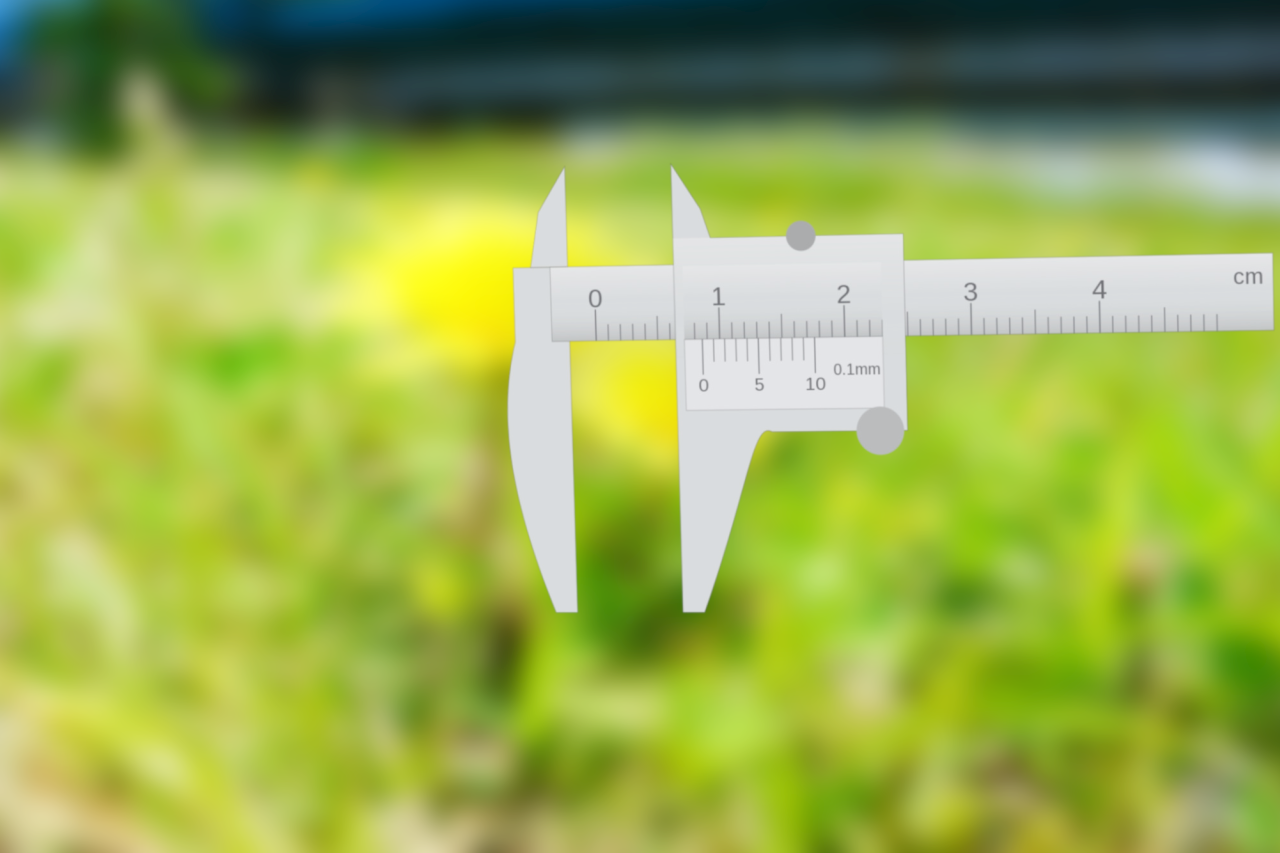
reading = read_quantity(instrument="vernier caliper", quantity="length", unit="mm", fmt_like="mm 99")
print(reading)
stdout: mm 8.6
